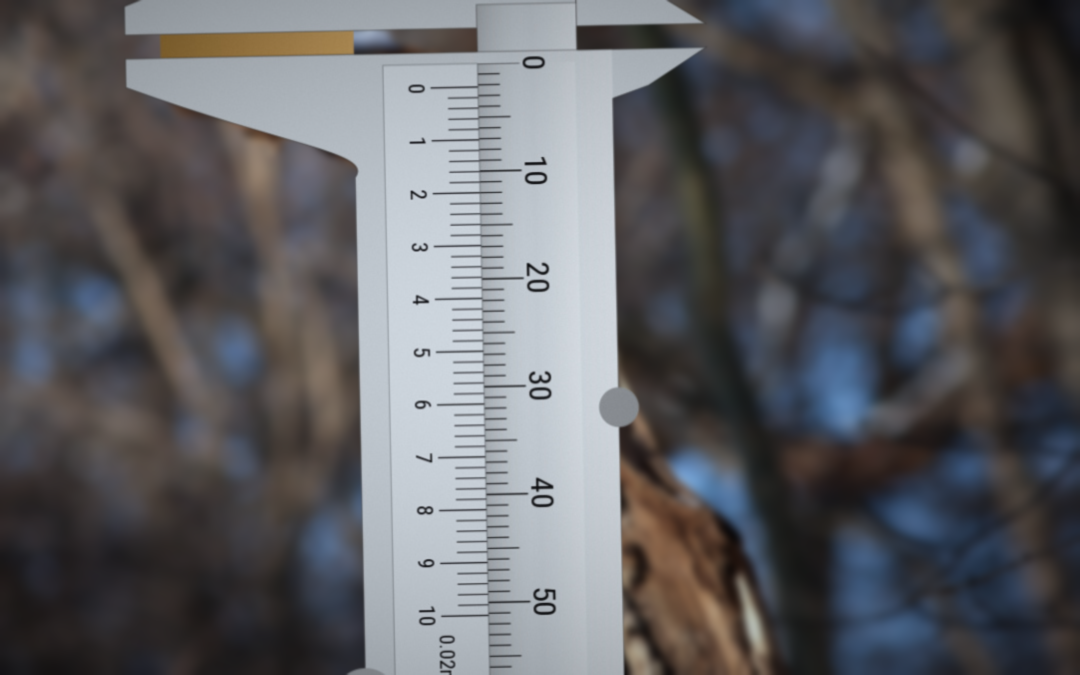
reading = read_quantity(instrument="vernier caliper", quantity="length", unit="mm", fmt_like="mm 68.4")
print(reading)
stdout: mm 2.2
